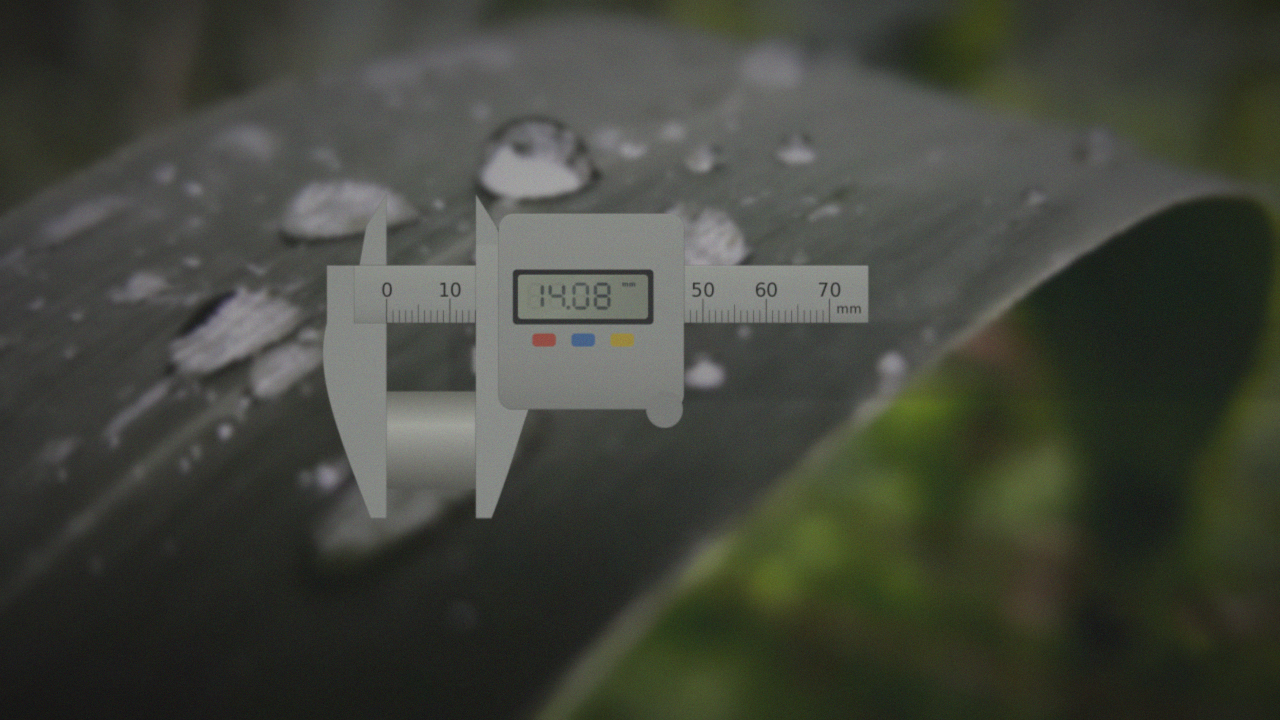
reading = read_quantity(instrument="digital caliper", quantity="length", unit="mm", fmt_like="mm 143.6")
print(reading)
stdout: mm 14.08
